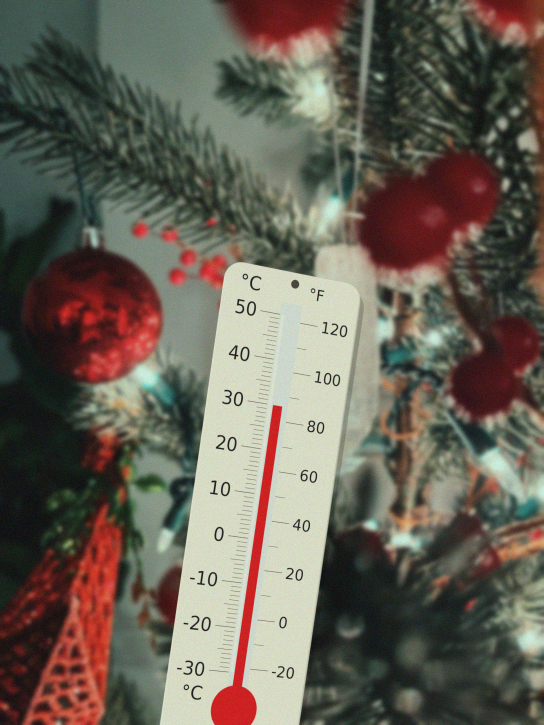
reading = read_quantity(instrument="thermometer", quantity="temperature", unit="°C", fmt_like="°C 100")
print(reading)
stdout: °C 30
